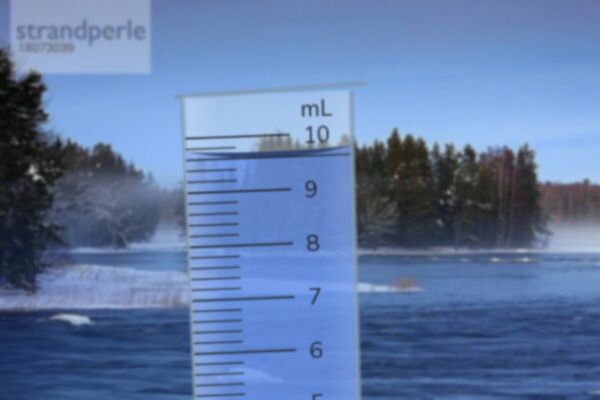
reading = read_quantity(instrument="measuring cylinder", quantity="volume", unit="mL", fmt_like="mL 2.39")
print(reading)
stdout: mL 9.6
